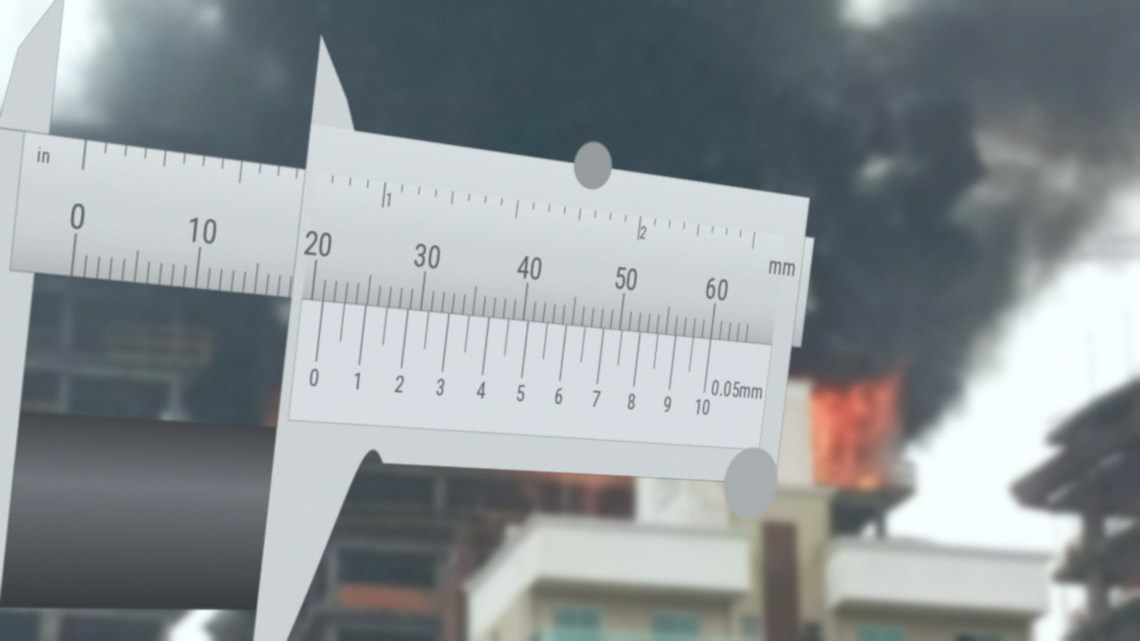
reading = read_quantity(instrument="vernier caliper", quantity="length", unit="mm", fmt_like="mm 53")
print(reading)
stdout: mm 21.0
